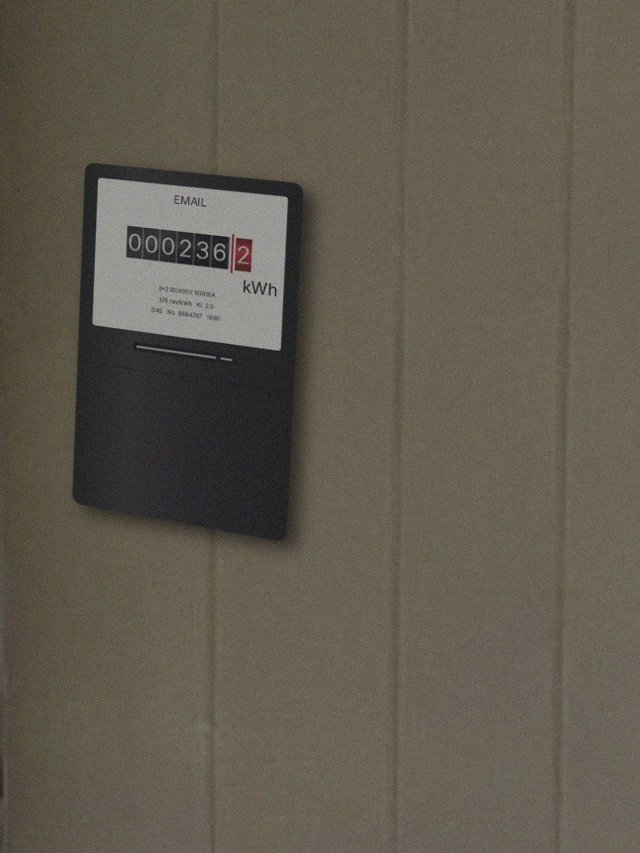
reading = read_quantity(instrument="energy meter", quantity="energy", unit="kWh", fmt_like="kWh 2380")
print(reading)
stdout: kWh 236.2
